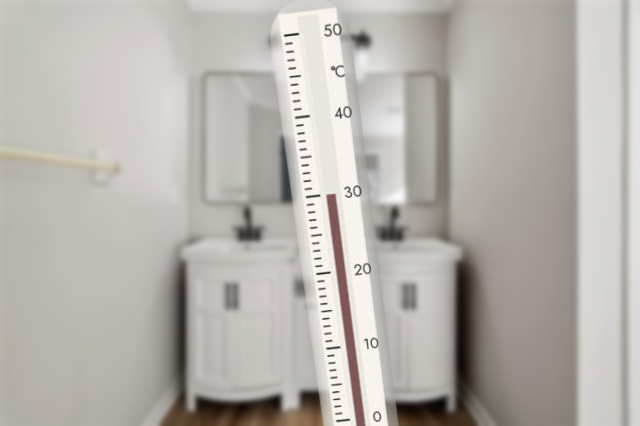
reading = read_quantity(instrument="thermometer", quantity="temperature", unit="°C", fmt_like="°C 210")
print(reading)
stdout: °C 30
